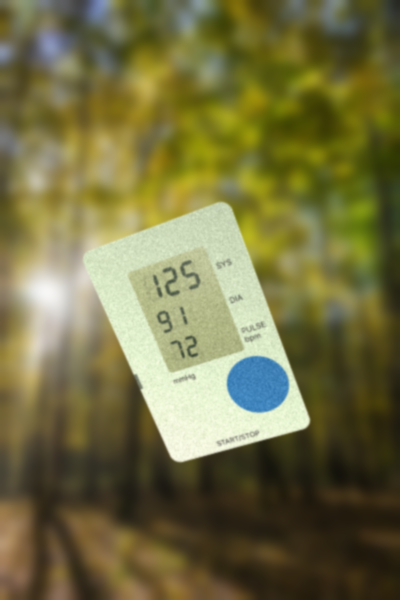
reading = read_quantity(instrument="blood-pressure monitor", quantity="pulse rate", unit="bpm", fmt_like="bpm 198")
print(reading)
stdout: bpm 72
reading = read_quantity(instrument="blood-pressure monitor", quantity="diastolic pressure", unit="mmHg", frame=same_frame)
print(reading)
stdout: mmHg 91
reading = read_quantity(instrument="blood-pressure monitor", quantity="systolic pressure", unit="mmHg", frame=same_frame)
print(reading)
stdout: mmHg 125
